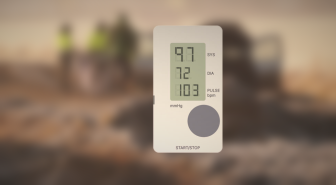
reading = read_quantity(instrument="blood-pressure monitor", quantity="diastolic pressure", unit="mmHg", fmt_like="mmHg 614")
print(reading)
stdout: mmHg 72
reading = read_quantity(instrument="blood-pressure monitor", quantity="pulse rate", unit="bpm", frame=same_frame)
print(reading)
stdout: bpm 103
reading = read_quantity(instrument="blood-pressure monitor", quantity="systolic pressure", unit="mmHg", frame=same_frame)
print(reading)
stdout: mmHg 97
